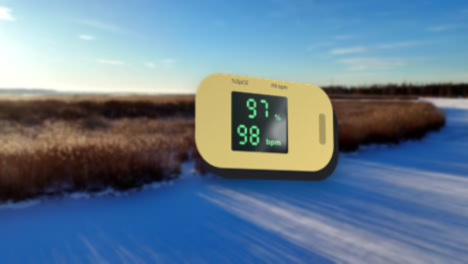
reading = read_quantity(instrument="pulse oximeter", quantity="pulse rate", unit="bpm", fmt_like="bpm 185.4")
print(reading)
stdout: bpm 98
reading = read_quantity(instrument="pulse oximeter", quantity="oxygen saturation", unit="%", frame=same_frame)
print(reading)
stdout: % 97
